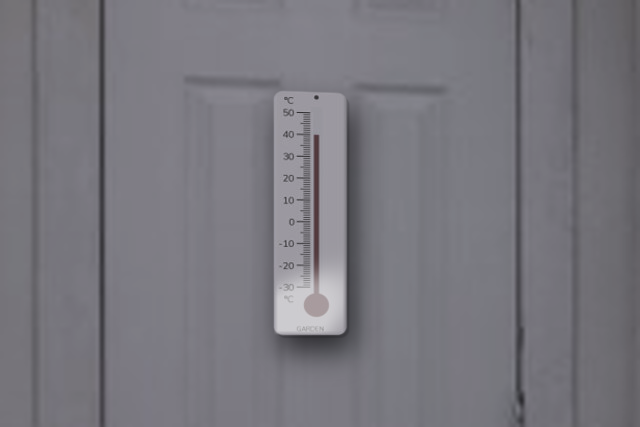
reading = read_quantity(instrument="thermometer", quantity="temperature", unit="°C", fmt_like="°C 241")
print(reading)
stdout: °C 40
